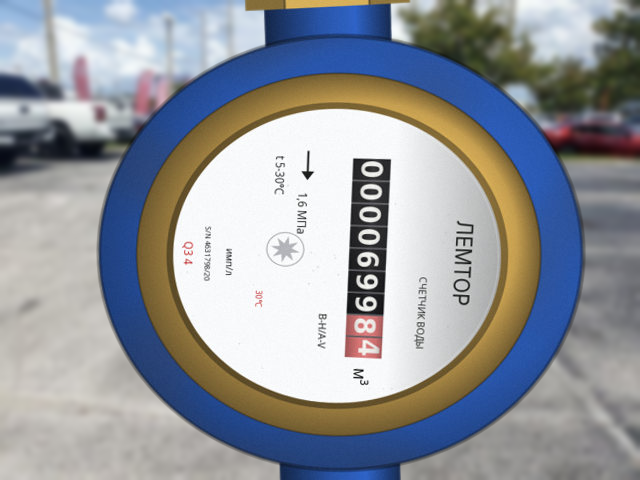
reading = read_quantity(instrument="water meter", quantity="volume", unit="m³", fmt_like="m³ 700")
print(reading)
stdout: m³ 699.84
